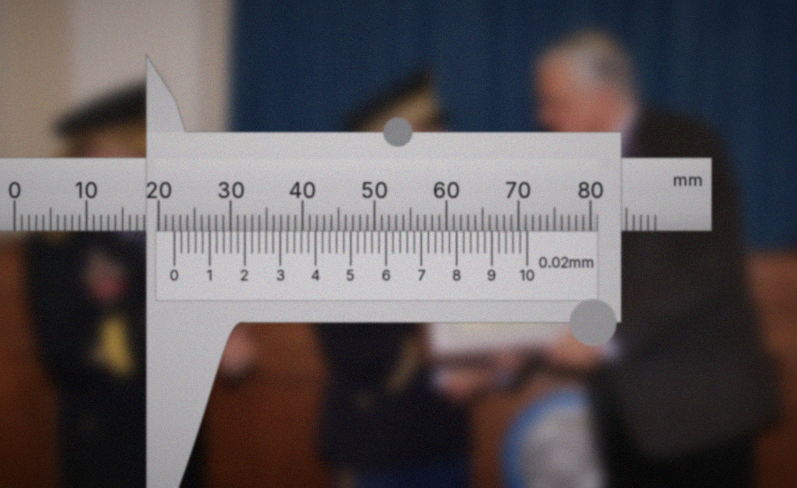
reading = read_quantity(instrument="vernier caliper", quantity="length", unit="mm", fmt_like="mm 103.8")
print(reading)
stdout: mm 22.2
